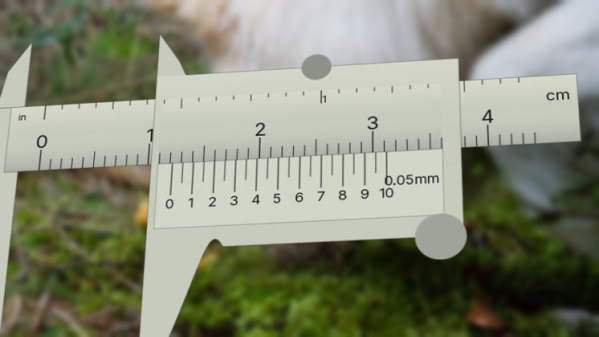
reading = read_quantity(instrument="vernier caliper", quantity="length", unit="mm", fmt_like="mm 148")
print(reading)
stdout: mm 12.2
